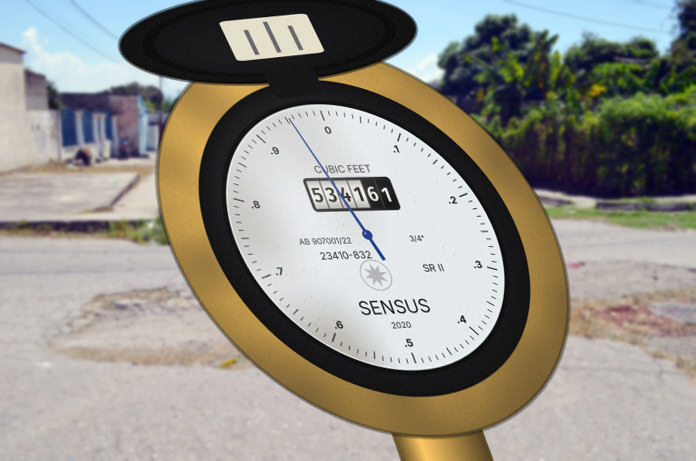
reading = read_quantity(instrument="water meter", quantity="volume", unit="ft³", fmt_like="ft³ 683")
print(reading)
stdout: ft³ 534160.95
